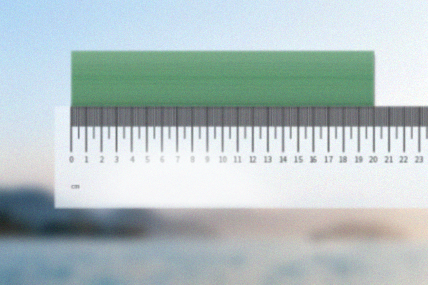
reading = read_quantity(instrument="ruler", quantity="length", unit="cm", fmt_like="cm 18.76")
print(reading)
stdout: cm 20
